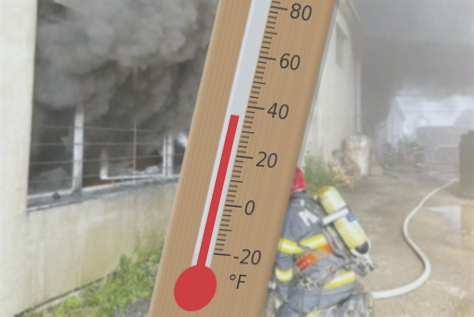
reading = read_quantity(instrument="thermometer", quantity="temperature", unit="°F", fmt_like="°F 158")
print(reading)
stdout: °F 36
